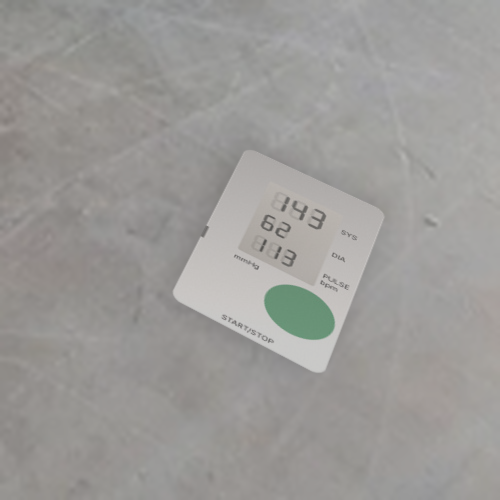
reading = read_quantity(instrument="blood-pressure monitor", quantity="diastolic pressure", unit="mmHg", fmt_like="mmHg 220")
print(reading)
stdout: mmHg 62
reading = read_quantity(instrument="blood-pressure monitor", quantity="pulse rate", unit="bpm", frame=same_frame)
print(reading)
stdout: bpm 113
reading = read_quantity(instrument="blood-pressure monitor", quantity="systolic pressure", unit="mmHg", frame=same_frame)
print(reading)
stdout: mmHg 143
